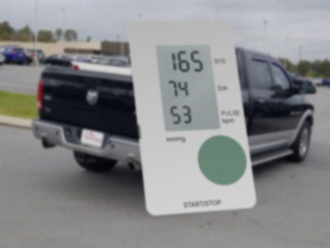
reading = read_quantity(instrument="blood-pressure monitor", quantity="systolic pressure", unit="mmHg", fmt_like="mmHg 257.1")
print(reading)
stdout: mmHg 165
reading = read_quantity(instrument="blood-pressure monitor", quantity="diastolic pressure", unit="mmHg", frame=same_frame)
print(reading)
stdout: mmHg 74
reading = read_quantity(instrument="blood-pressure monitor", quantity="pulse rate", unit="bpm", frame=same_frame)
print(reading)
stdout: bpm 53
